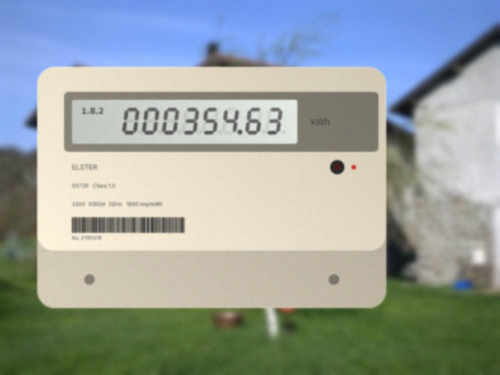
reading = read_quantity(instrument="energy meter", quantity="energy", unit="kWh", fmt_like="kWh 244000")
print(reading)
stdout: kWh 354.63
